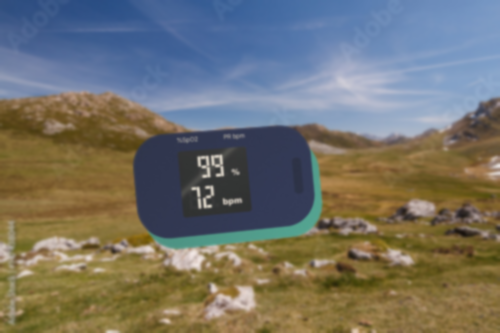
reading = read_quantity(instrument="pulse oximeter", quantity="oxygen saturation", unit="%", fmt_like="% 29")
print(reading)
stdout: % 99
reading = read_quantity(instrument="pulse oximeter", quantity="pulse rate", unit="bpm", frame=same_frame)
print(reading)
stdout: bpm 72
